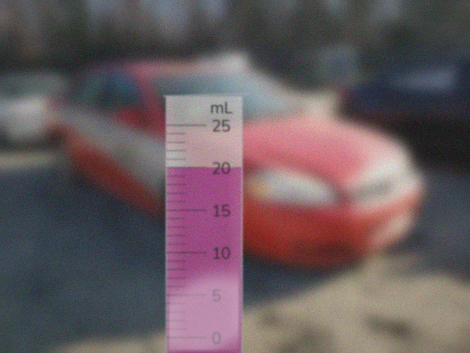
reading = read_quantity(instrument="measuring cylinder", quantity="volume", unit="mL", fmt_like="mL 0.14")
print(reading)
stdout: mL 20
